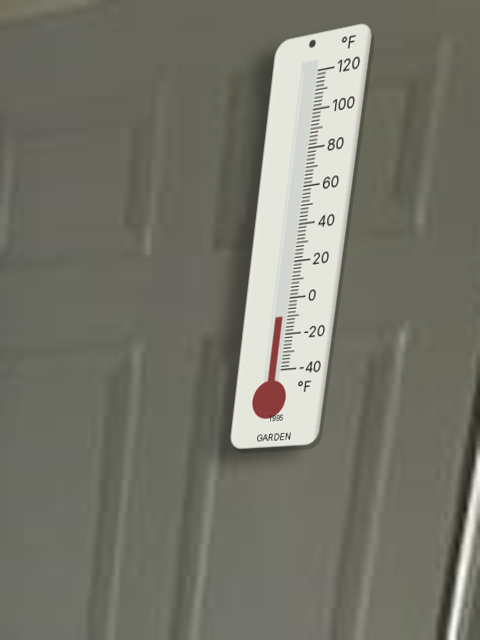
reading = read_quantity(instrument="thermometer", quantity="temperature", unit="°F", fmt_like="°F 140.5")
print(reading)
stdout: °F -10
